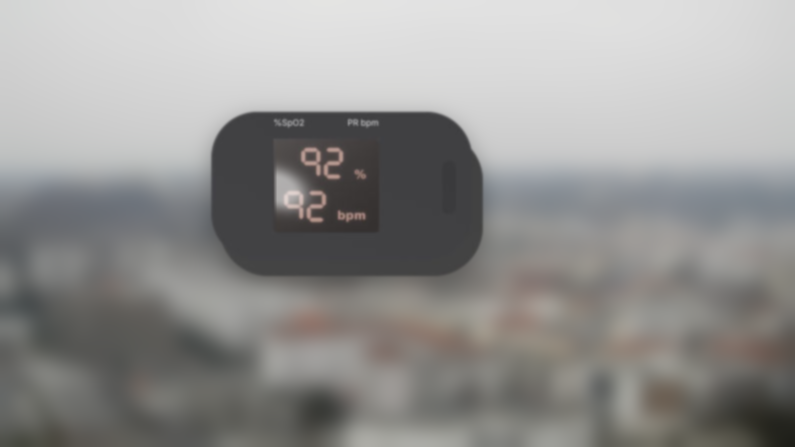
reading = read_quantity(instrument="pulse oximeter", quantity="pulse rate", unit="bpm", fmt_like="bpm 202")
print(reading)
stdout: bpm 92
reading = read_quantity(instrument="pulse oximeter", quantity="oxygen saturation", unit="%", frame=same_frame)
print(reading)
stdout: % 92
